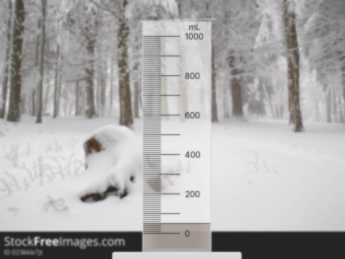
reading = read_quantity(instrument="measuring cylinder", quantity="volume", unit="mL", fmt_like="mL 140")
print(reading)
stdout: mL 50
